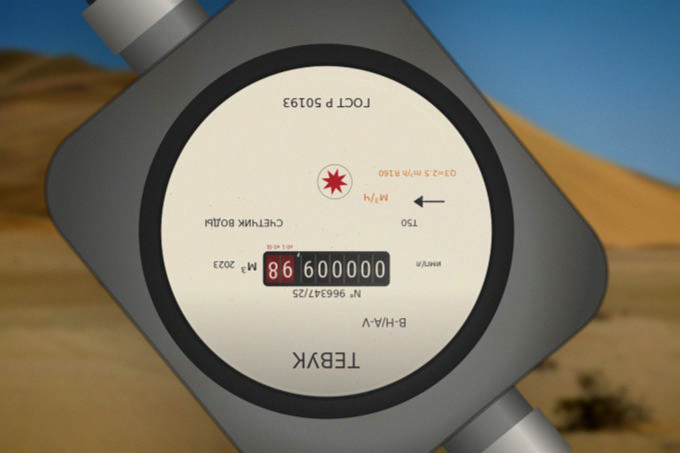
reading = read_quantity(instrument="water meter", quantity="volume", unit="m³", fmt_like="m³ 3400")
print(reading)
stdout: m³ 9.98
